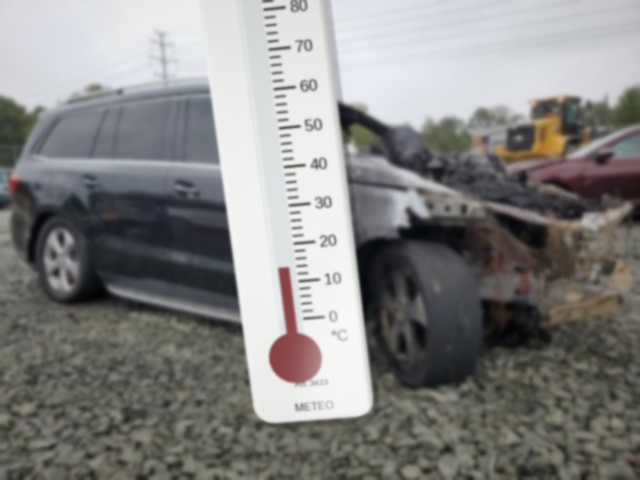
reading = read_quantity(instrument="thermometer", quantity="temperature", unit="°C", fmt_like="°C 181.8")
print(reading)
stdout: °C 14
